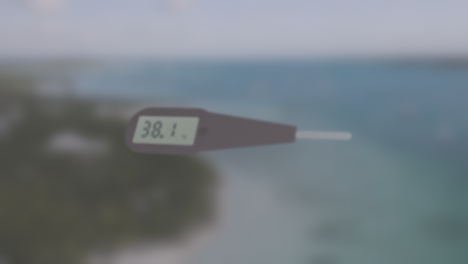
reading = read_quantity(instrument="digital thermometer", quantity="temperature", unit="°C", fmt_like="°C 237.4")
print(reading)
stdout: °C 38.1
